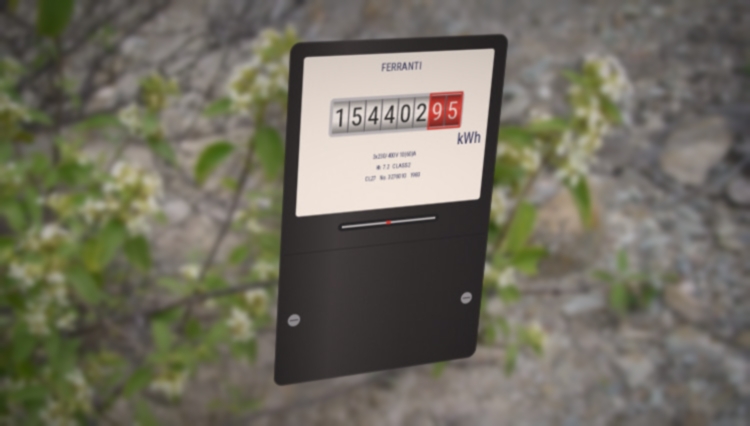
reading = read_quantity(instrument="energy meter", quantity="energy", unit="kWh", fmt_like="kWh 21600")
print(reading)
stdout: kWh 154402.95
